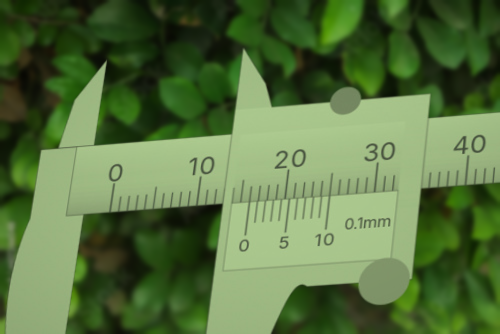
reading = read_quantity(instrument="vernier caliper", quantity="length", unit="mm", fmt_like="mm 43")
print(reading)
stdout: mm 16.0
